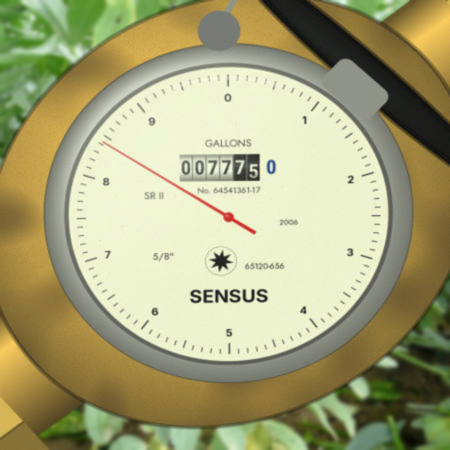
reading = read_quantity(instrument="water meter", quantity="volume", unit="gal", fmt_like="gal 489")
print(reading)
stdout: gal 77748.4
